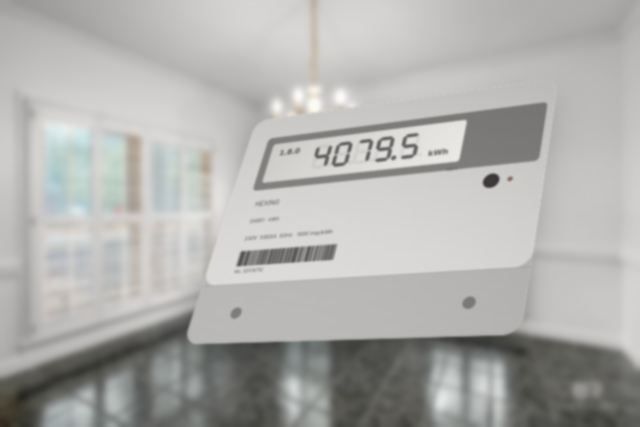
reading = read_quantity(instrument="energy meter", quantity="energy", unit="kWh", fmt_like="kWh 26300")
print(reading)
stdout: kWh 4079.5
